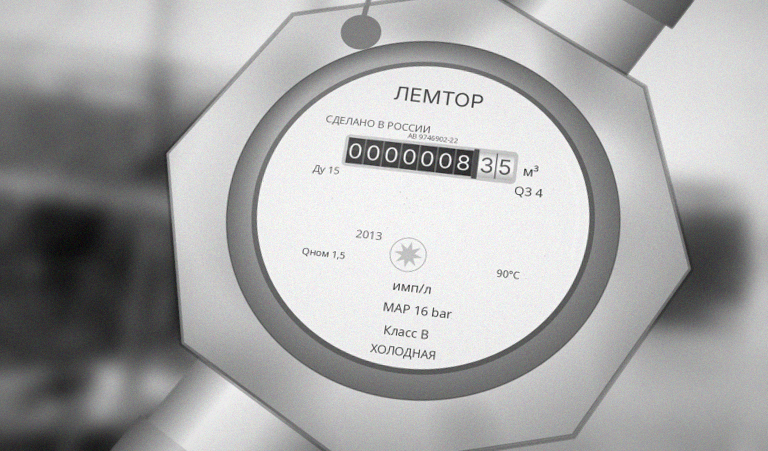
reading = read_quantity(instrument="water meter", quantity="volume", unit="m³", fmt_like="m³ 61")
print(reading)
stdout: m³ 8.35
